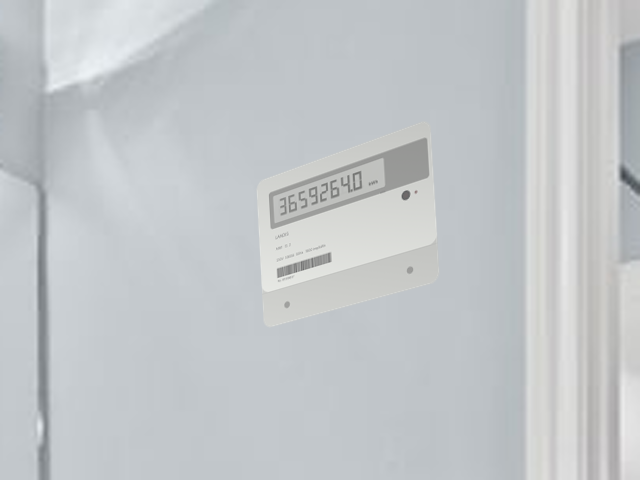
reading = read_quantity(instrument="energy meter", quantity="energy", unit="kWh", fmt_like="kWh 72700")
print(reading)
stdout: kWh 3659264.0
